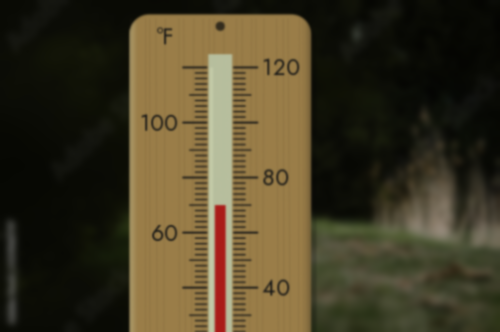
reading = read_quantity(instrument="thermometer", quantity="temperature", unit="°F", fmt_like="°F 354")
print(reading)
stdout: °F 70
